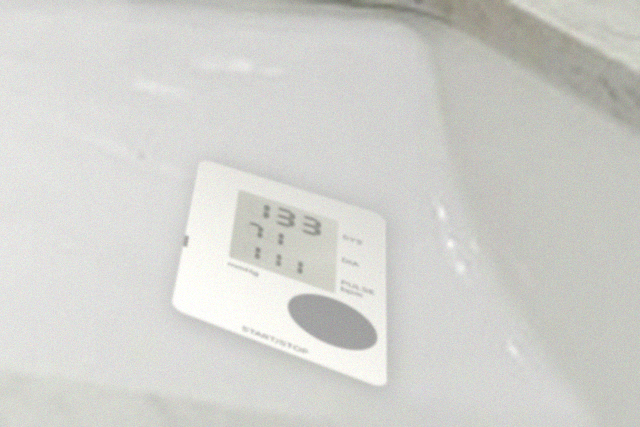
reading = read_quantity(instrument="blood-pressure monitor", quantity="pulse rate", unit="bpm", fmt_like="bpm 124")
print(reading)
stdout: bpm 111
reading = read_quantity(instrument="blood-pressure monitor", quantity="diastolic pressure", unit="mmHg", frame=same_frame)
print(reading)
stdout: mmHg 71
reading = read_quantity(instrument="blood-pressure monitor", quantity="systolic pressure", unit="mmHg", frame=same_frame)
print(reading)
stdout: mmHg 133
